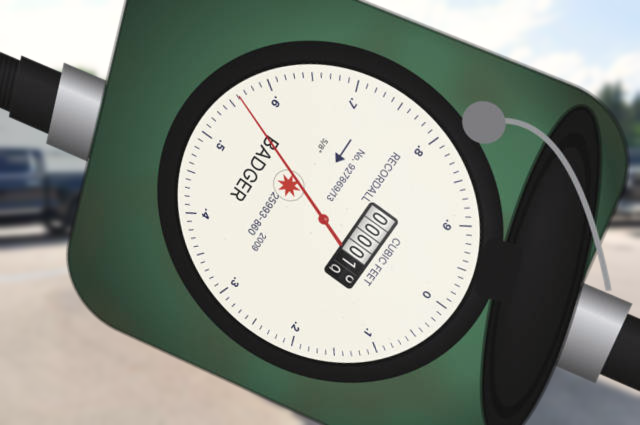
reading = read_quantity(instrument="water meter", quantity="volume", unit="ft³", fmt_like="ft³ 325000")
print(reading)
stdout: ft³ 18.56
